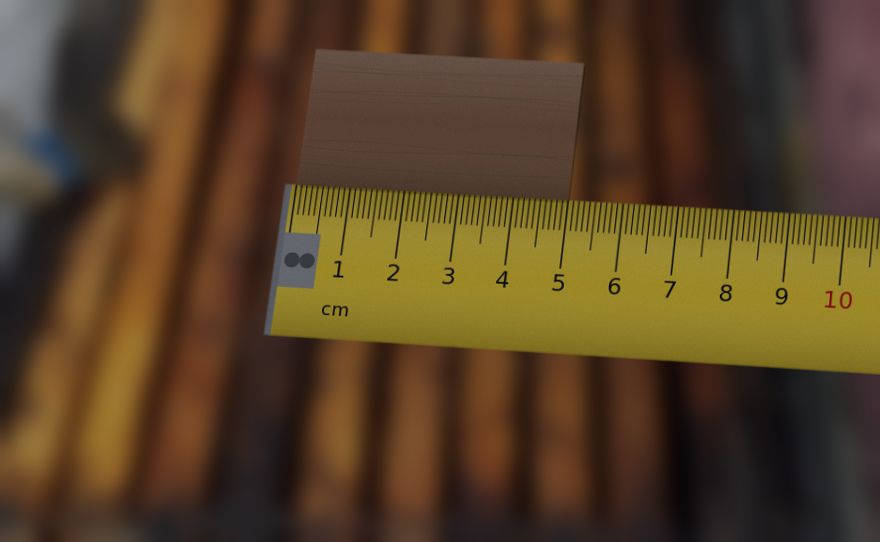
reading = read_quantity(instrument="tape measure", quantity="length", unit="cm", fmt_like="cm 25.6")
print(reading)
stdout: cm 5
